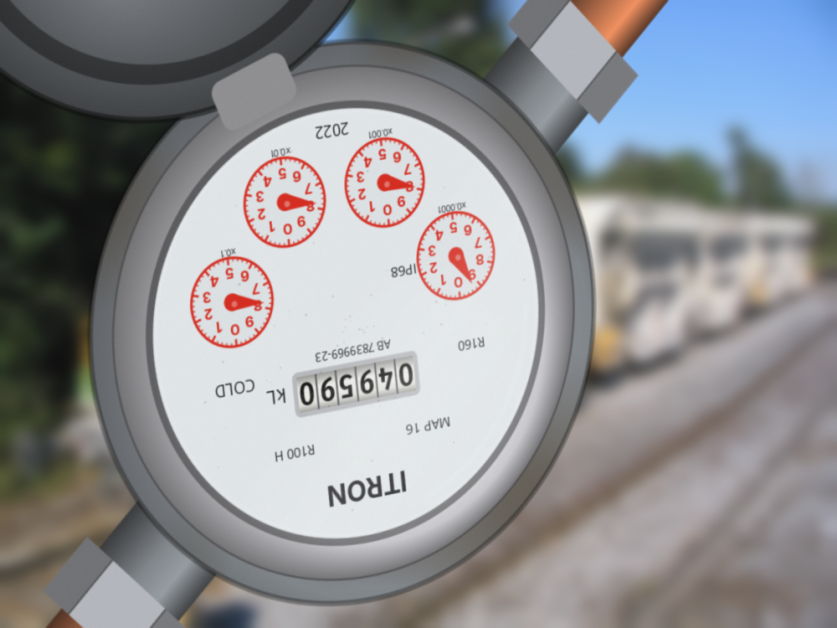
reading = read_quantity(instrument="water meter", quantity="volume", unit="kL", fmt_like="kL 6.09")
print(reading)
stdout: kL 49590.7779
